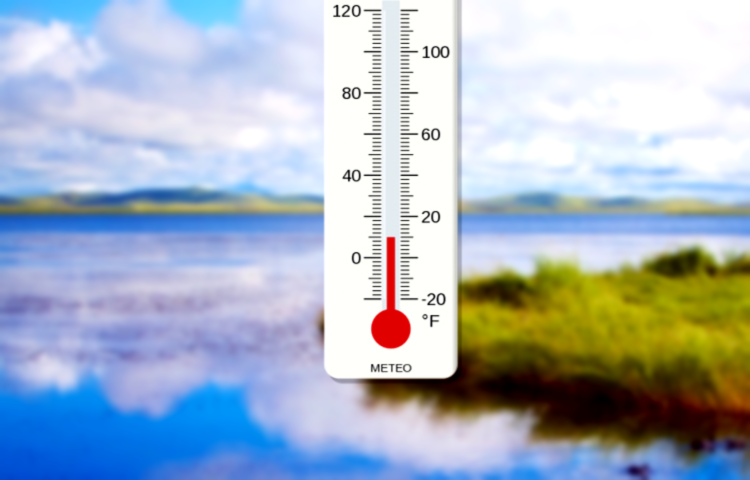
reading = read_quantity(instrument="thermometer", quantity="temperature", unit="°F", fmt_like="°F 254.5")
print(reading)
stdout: °F 10
